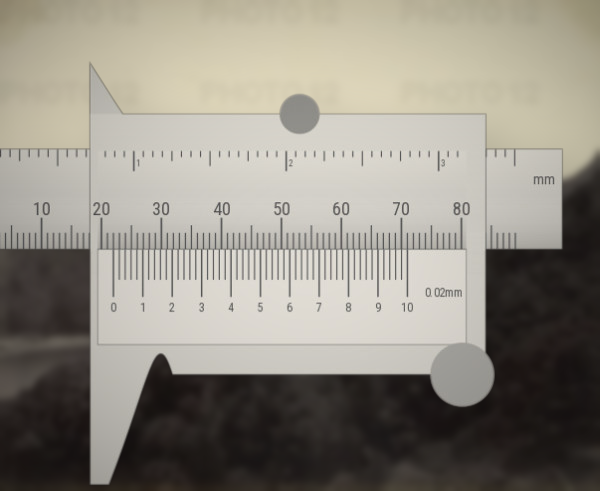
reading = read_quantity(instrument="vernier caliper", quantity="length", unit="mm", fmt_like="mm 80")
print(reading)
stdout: mm 22.0
